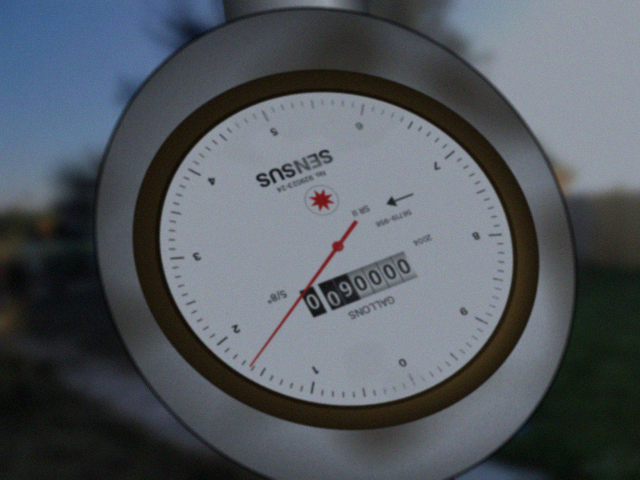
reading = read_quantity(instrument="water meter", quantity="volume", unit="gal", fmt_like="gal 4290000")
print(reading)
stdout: gal 601.6
